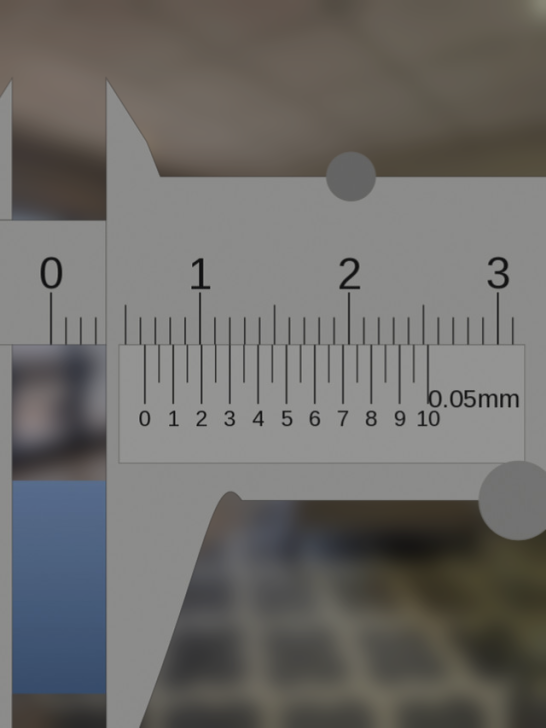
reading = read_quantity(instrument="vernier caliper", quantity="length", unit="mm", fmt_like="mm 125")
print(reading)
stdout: mm 6.3
